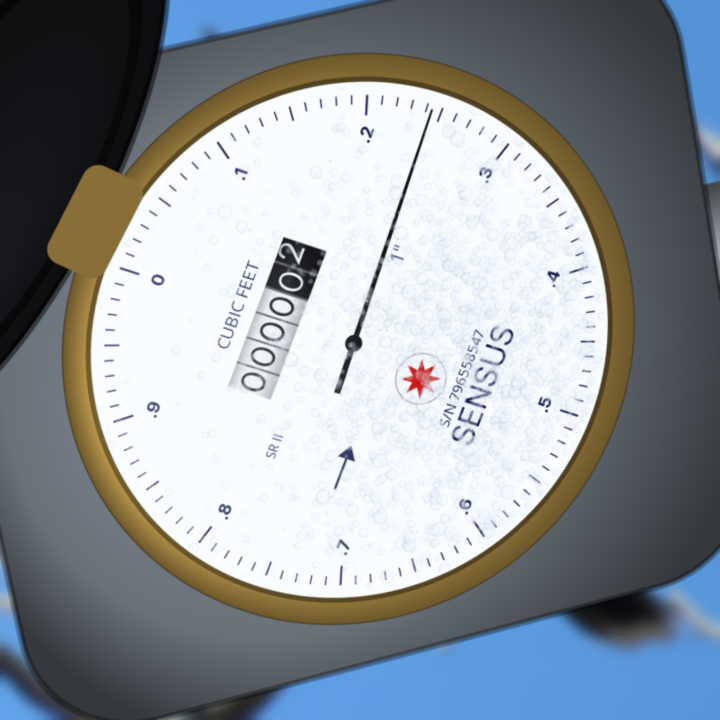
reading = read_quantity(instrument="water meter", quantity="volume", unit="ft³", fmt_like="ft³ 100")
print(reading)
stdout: ft³ 2.24
